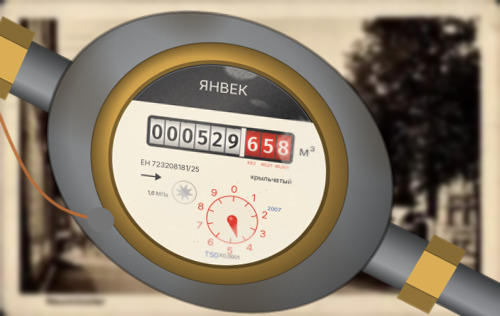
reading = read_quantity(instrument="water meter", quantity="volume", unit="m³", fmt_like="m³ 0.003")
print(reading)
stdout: m³ 529.6584
